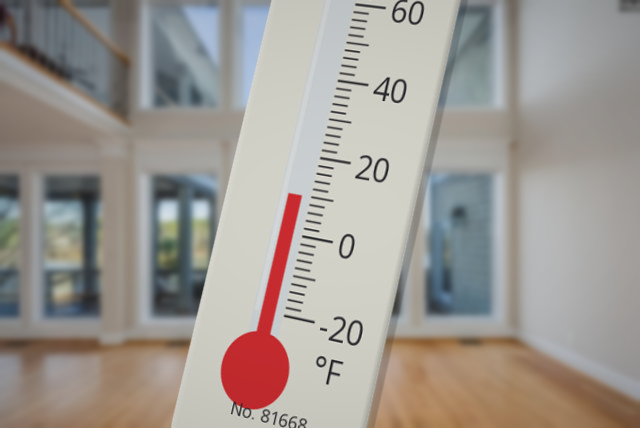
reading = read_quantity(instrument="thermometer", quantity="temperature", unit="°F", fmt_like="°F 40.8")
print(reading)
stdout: °F 10
